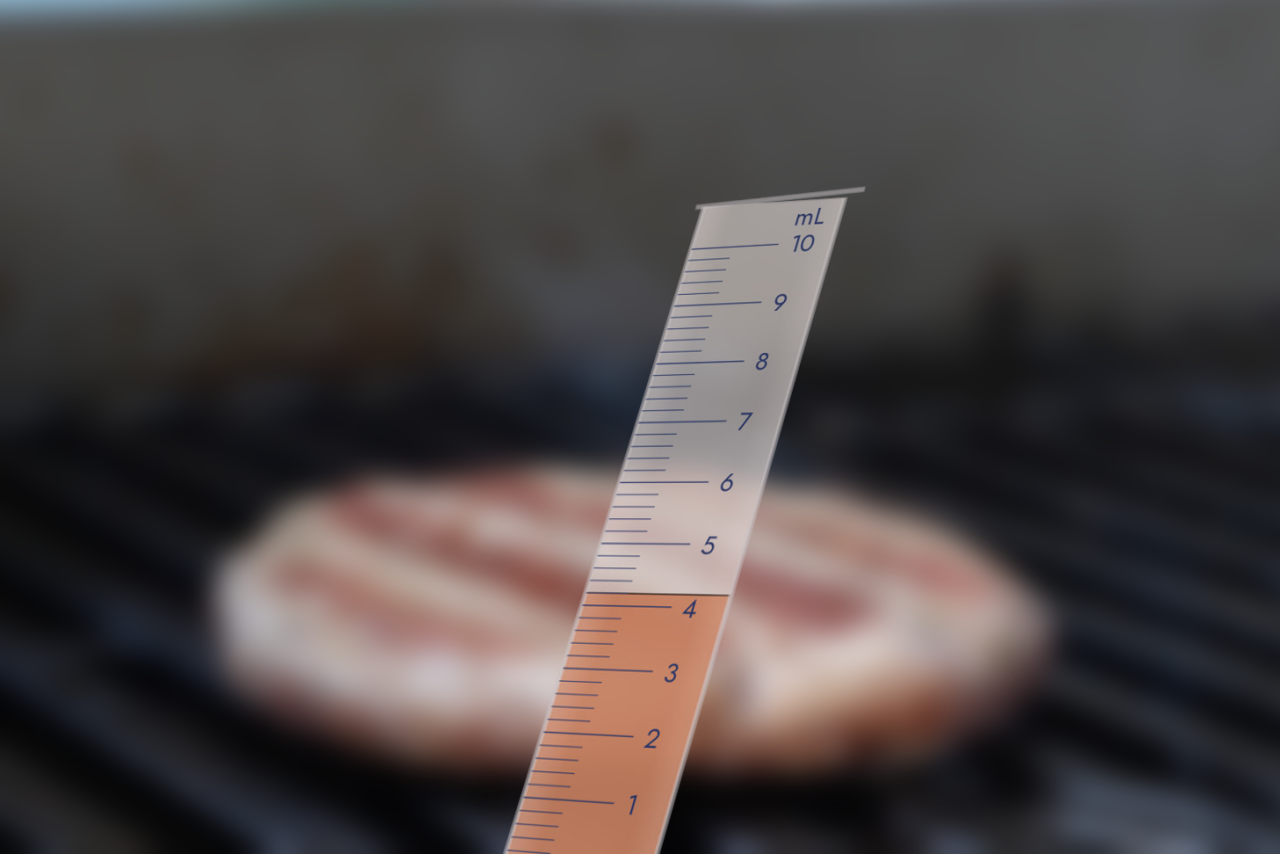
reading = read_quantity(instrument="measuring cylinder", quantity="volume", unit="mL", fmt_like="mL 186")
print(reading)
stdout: mL 4.2
